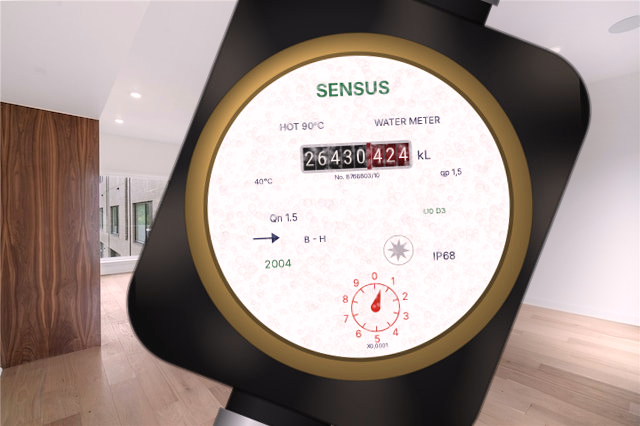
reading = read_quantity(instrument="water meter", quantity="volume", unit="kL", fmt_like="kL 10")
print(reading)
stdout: kL 26430.4240
